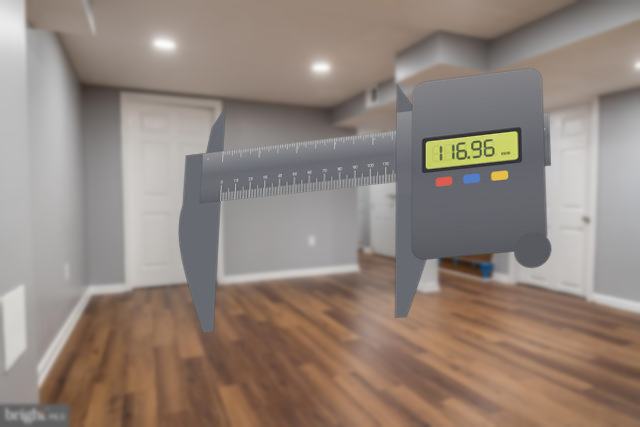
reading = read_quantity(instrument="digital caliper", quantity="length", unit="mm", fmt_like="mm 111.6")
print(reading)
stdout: mm 116.96
